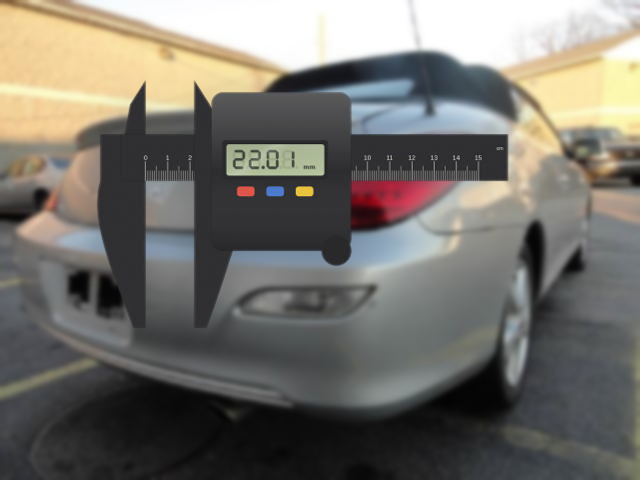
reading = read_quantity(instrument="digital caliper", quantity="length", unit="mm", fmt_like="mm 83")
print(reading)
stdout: mm 22.01
